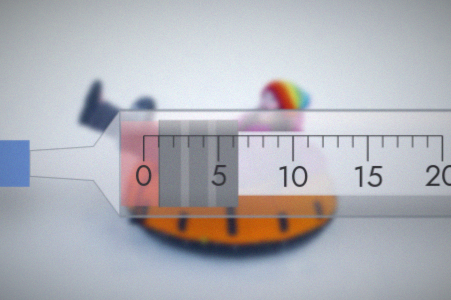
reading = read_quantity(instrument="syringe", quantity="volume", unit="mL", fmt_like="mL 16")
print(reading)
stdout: mL 1
